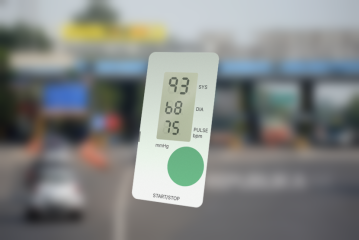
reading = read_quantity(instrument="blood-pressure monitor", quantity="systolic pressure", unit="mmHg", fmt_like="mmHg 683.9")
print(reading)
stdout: mmHg 93
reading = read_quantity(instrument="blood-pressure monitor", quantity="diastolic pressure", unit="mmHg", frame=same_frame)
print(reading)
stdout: mmHg 68
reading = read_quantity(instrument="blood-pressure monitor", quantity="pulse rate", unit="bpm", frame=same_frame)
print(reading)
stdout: bpm 75
